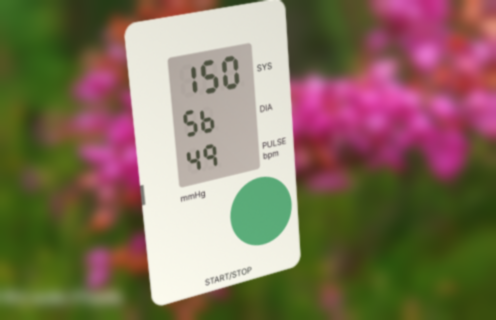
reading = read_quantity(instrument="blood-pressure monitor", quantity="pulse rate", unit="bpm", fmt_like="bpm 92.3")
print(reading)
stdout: bpm 49
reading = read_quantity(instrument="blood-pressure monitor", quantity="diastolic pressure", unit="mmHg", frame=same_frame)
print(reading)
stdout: mmHg 56
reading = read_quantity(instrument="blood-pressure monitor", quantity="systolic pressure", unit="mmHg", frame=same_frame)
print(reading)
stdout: mmHg 150
